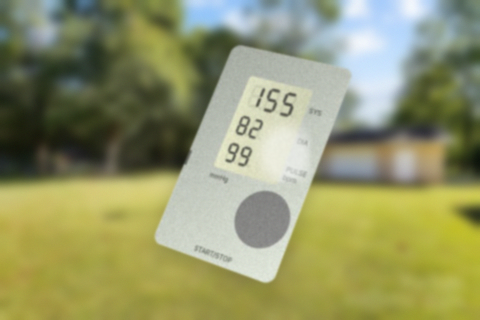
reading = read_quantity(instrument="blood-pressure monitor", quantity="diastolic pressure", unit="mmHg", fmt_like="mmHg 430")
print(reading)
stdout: mmHg 82
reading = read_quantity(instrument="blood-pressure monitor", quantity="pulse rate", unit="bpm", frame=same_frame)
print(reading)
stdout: bpm 99
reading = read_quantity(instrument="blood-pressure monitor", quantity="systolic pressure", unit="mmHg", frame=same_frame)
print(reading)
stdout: mmHg 155
